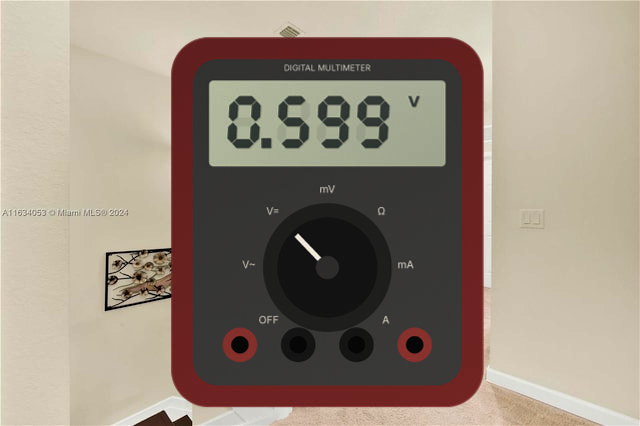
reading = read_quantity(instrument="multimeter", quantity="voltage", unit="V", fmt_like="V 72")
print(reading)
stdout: V 0.599
